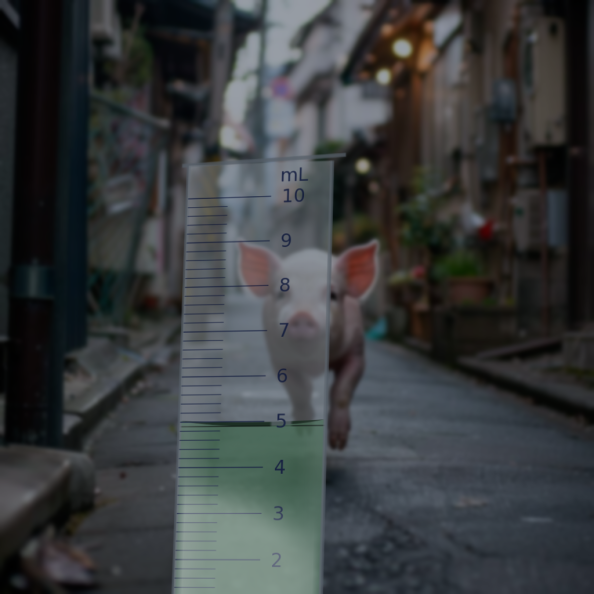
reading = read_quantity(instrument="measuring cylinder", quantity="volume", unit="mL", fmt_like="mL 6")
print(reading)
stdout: mL 4.9
